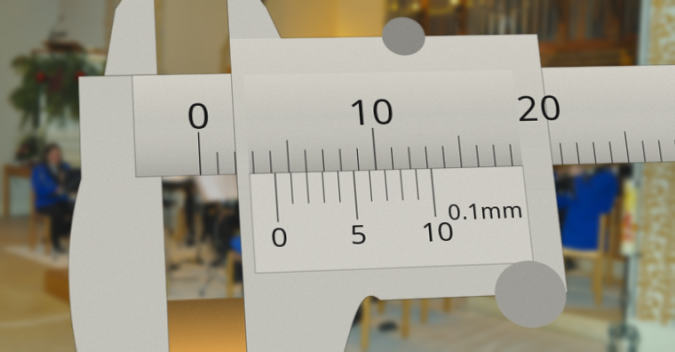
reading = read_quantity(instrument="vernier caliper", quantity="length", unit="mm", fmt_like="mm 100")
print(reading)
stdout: mm 4.2
